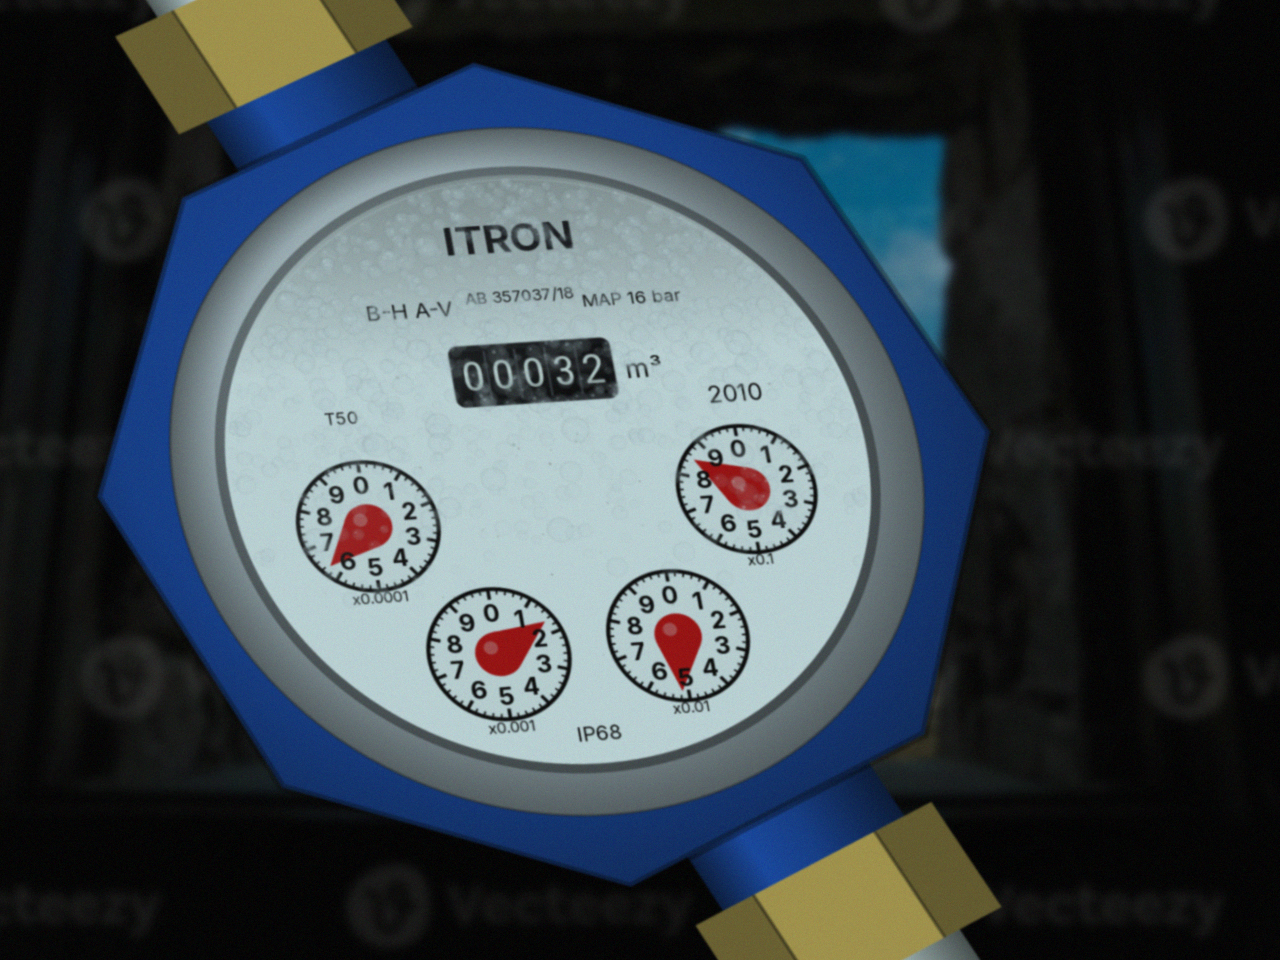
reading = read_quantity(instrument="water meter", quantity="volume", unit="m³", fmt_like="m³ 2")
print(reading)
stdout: m³ 32.8516
